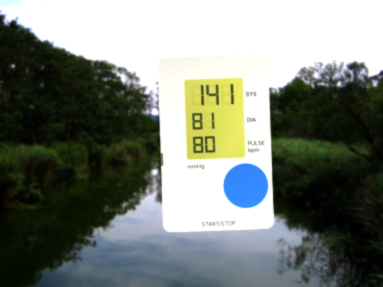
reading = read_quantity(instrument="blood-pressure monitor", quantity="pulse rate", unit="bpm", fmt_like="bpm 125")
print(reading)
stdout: bpm 80
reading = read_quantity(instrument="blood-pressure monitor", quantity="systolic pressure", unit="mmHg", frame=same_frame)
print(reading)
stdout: mmHg 141
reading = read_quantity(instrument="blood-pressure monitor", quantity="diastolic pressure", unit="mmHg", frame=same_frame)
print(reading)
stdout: mmHg 81
